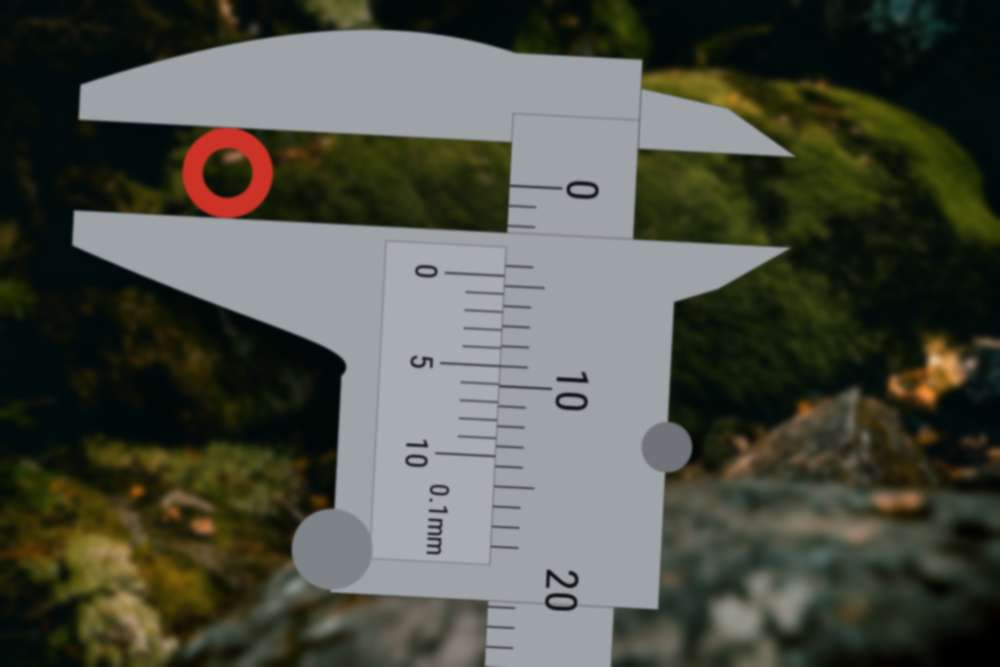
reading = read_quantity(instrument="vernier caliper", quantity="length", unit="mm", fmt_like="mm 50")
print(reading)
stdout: mm 4.5
